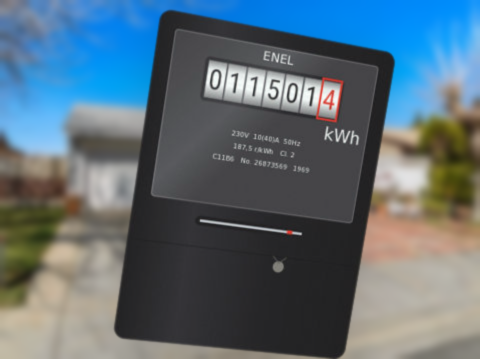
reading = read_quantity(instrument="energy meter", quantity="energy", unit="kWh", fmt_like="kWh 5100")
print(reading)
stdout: kWh 11501.4
